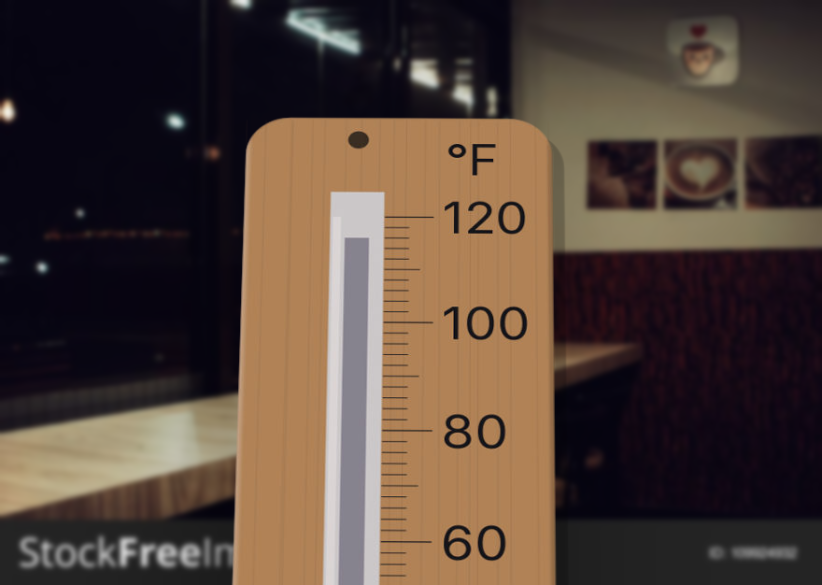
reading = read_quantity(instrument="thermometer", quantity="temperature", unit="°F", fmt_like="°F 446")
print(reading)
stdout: °F 116
